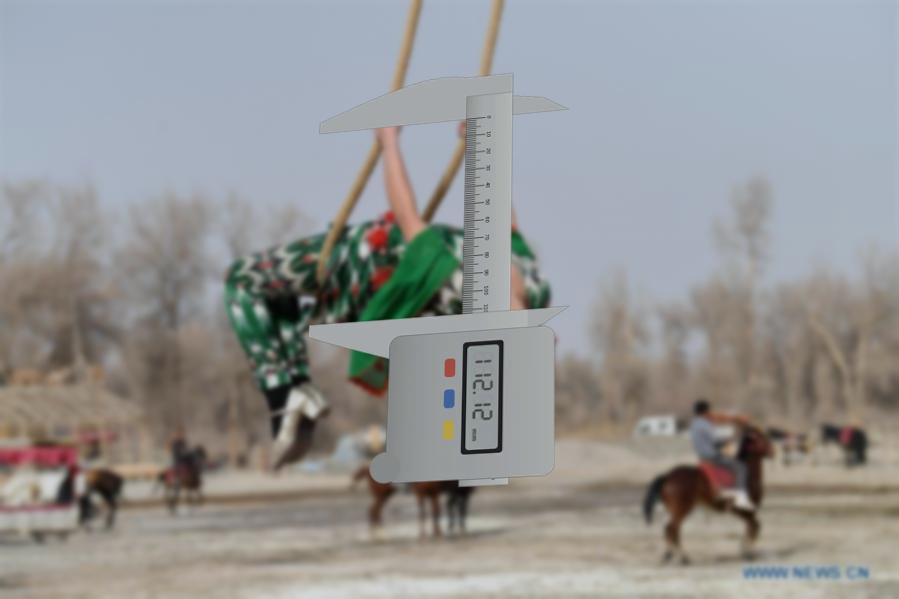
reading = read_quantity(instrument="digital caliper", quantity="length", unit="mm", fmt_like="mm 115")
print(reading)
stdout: mm 112.12
